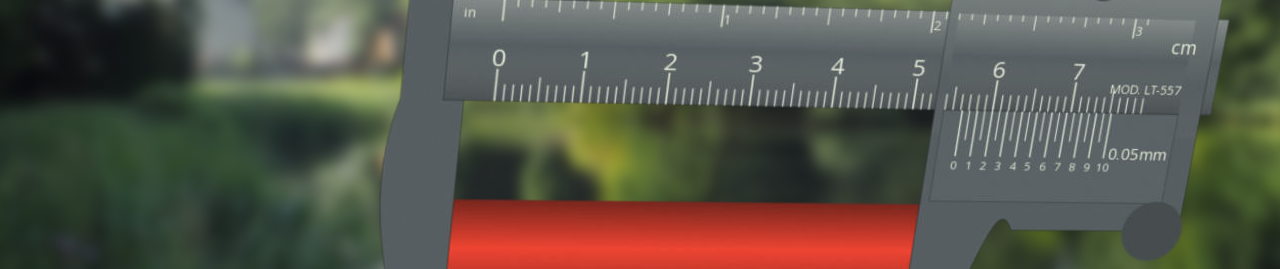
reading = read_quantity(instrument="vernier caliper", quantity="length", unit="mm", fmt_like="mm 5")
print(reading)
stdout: mm 56.2
